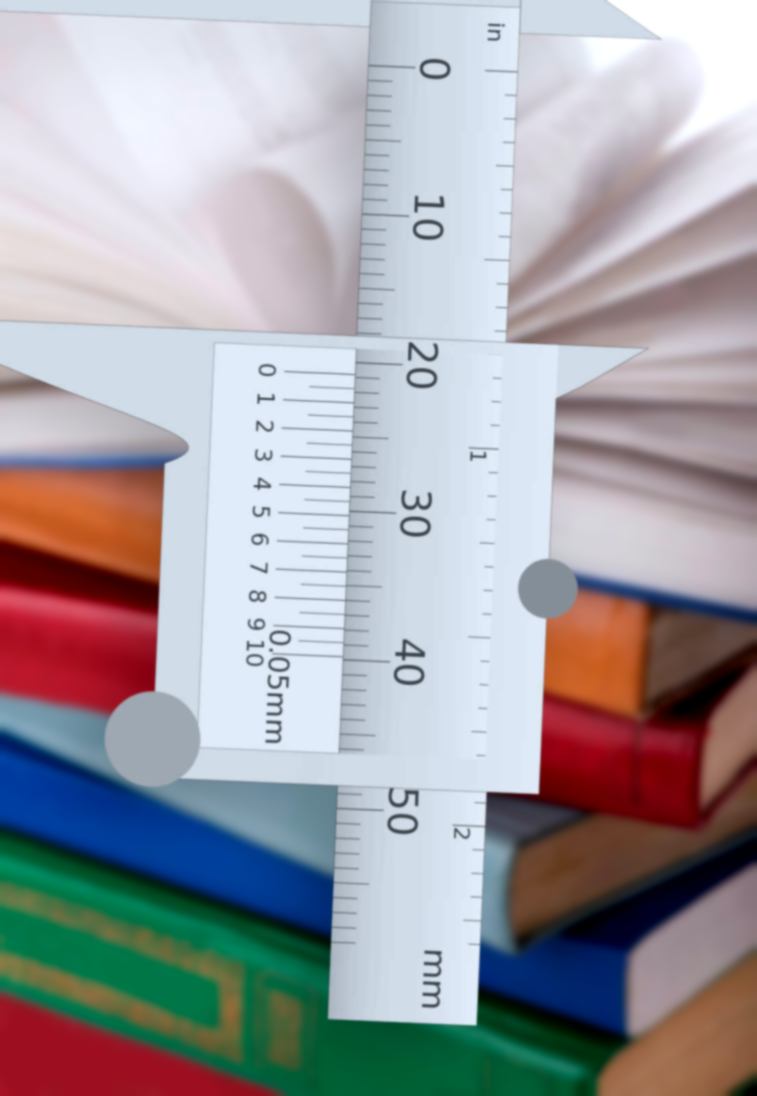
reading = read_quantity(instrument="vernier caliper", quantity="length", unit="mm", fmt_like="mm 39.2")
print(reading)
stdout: mm 20.8
